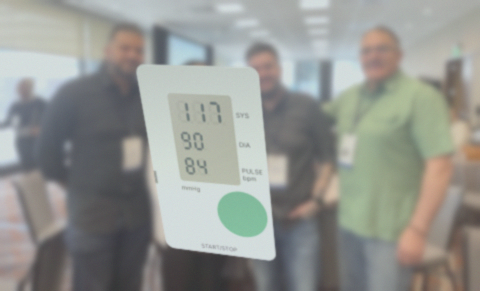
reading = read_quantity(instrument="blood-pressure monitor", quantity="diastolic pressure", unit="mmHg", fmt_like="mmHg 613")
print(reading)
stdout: mmHg 90
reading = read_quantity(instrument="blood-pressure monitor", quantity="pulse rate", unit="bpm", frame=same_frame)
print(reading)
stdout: bpm 84
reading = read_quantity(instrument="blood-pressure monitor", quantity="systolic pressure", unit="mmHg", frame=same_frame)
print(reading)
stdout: mmHg 117
